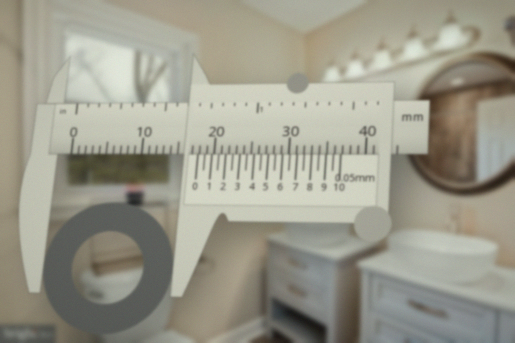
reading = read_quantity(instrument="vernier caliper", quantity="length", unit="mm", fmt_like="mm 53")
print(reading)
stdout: mm 17.8
